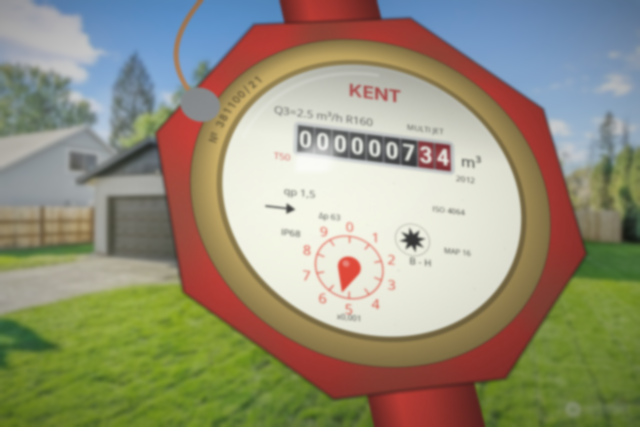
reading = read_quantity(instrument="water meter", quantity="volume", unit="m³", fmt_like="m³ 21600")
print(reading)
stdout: m³ 7.345
